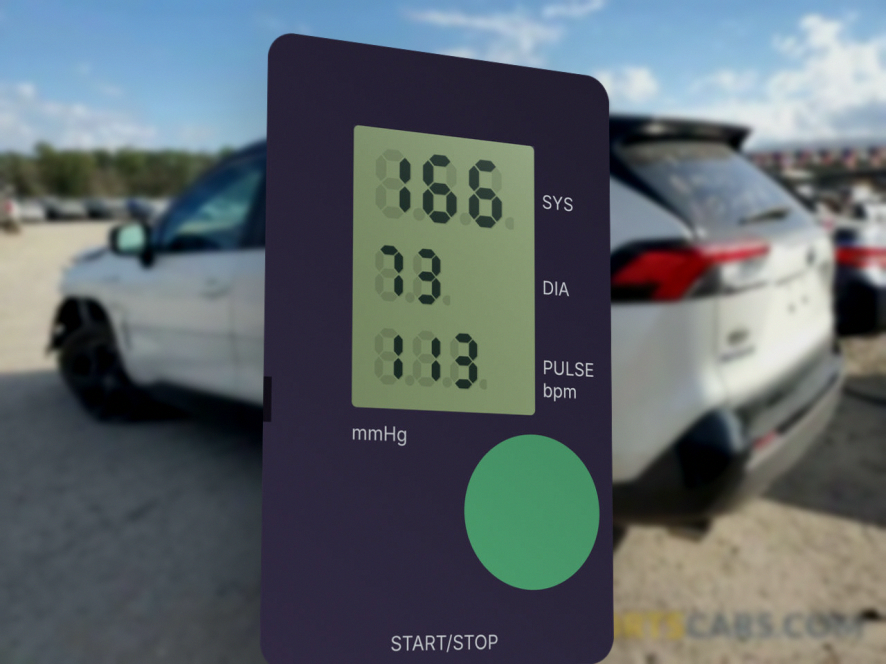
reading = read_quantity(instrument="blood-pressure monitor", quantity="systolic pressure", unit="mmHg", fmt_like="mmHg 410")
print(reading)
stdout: mmHg 166
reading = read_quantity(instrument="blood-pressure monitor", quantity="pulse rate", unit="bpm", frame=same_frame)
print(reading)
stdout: bpm 113
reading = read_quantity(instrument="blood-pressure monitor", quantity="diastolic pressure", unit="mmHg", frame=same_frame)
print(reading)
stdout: mmHg 73
